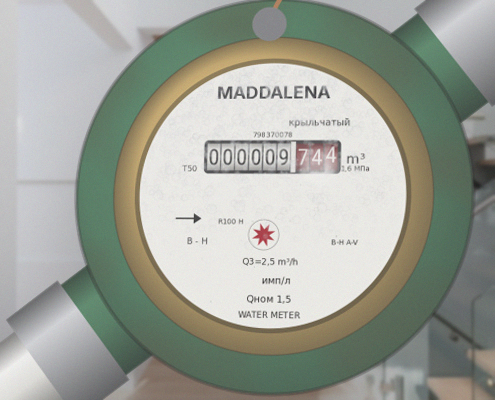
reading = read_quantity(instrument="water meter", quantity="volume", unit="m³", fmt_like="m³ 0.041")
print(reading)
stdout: m³ 9.744
